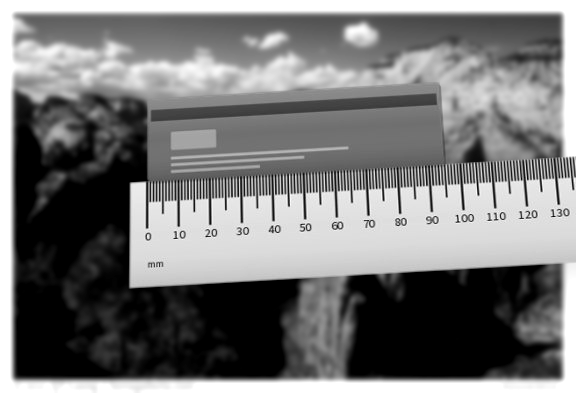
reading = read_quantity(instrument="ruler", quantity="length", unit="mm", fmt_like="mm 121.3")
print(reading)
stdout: mm 95
